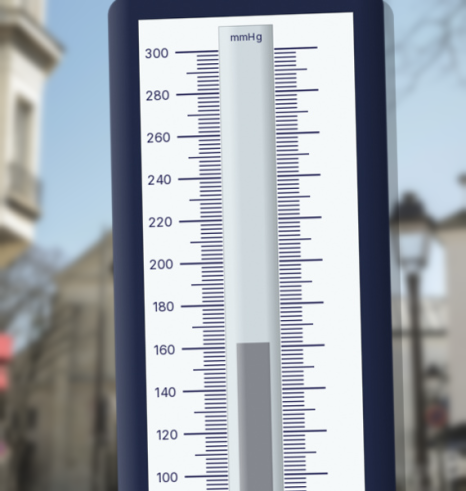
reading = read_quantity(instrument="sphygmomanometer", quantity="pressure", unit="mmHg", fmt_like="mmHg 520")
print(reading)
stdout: mmHg 162
